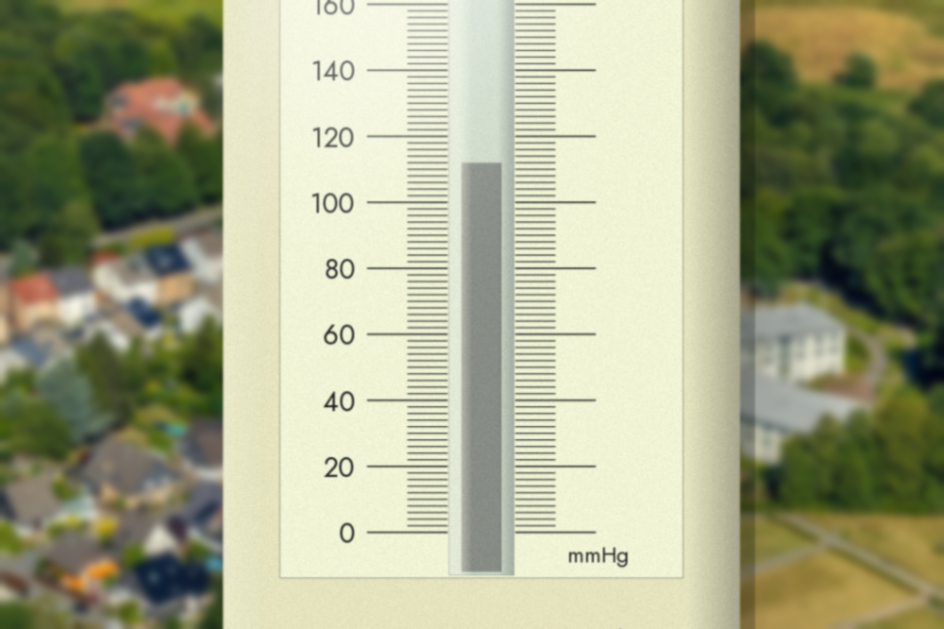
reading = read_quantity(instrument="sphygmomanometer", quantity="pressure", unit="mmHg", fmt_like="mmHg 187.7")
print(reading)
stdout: mmHg 112
